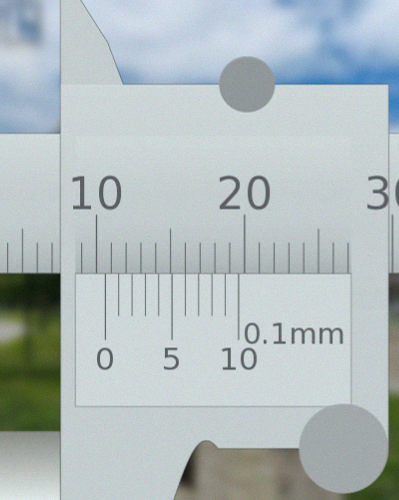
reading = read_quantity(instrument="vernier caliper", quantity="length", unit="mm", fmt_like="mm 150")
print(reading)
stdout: mm 10.6
